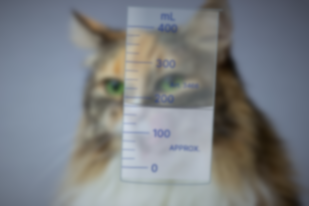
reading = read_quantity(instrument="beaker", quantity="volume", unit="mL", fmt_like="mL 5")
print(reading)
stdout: mL 175
